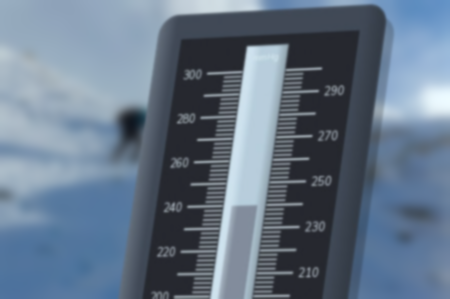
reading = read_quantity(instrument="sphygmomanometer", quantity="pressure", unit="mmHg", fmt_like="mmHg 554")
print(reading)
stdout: mmHg 240
